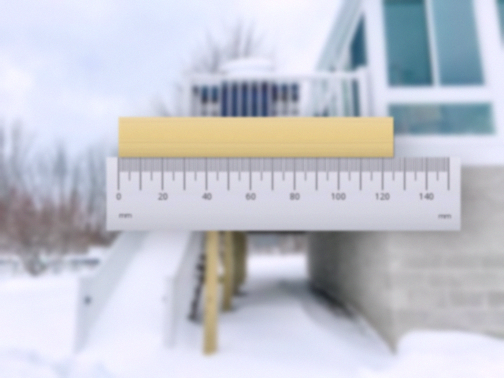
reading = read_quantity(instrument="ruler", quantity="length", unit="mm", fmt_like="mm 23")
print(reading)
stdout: mm 125
